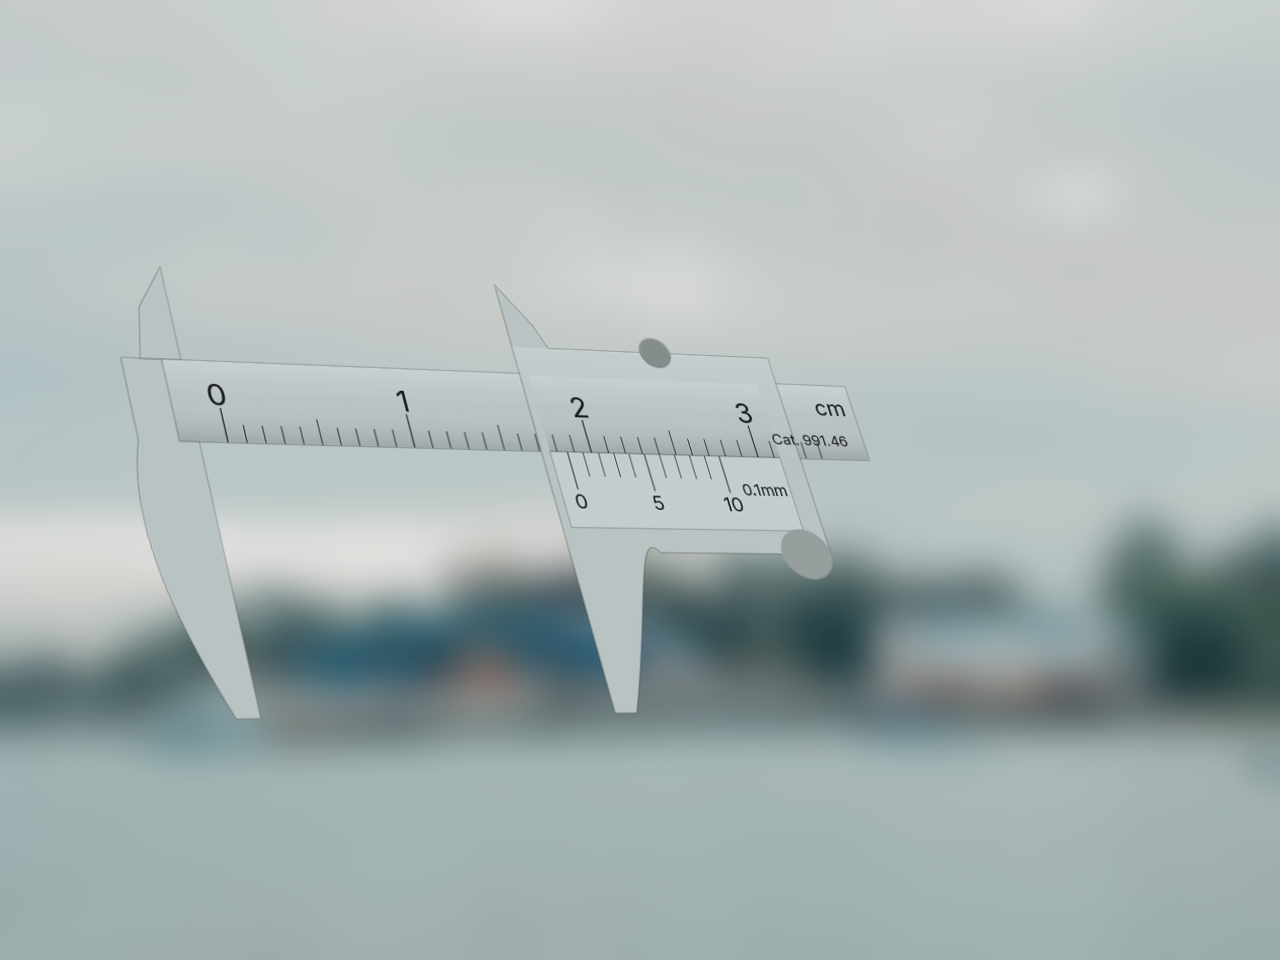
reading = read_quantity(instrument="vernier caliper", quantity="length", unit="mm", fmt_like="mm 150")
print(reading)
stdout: mm 18.6
